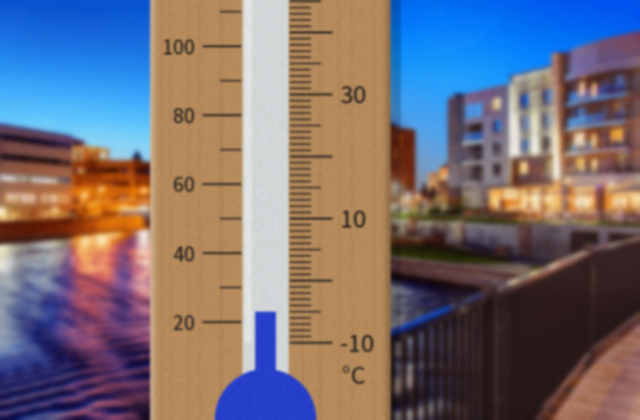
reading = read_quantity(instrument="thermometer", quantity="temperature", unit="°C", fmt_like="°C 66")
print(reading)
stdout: °C -5
